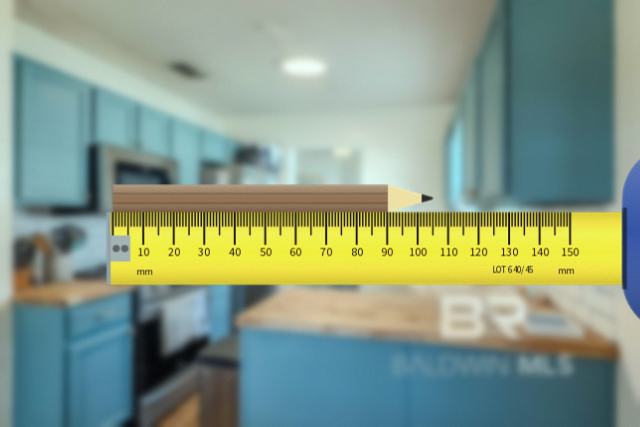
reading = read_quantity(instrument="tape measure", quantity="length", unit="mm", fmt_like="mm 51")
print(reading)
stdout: mm 105
